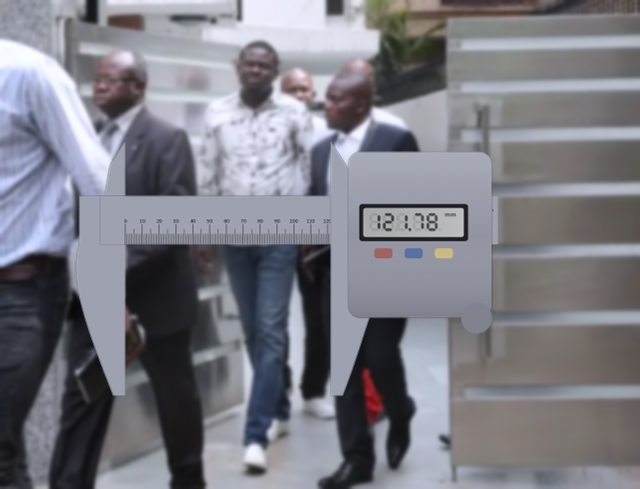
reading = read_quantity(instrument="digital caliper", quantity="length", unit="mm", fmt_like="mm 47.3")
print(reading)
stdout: mm 121.78
